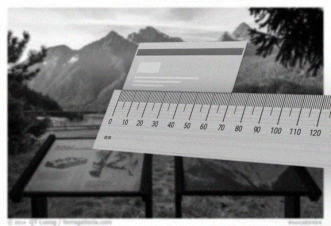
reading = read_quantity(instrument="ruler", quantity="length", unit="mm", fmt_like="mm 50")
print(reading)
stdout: mm 70
